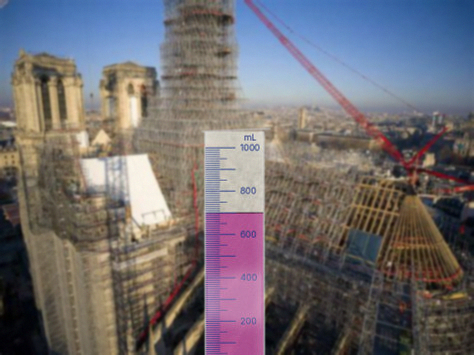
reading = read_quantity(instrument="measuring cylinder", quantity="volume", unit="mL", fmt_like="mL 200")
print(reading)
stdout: mL 700
